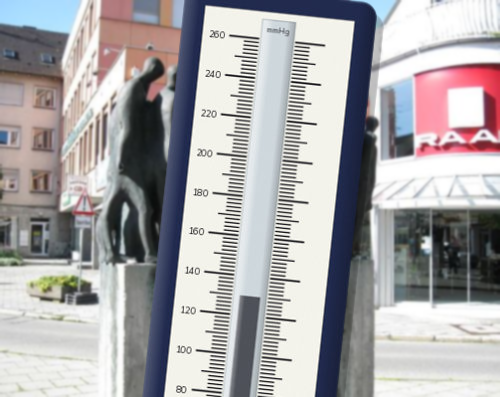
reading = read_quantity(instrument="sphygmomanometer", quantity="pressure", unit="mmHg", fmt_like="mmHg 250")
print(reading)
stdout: mmHg 130
